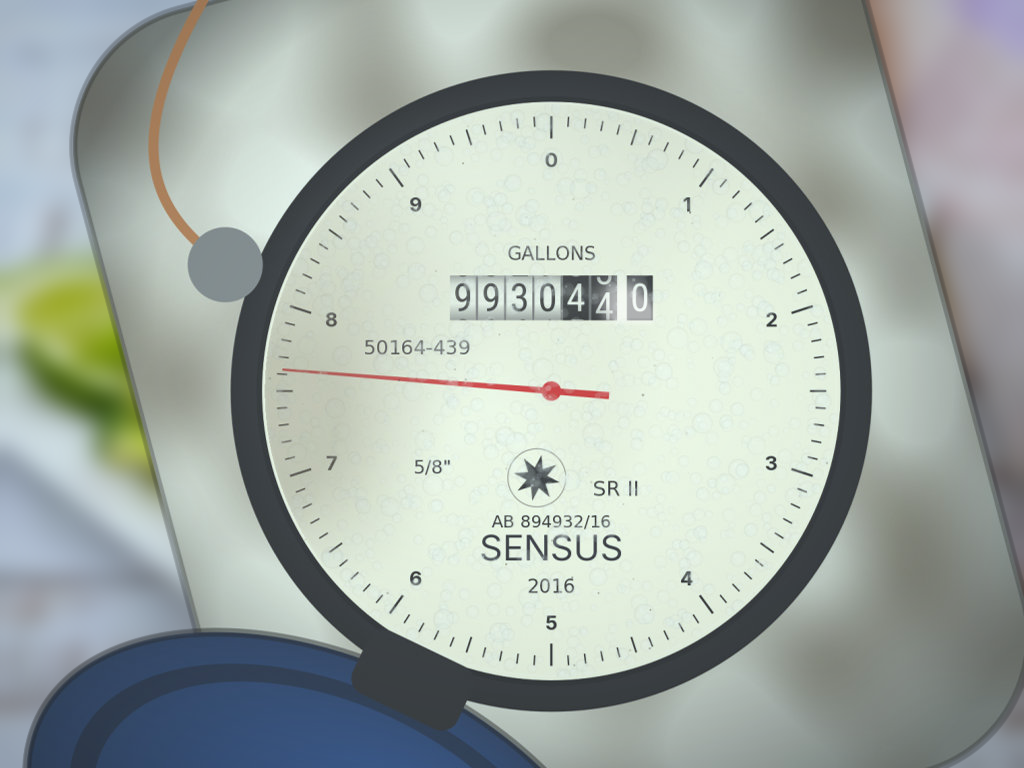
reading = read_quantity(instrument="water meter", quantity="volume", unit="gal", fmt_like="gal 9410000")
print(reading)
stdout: gal 9930437.6
